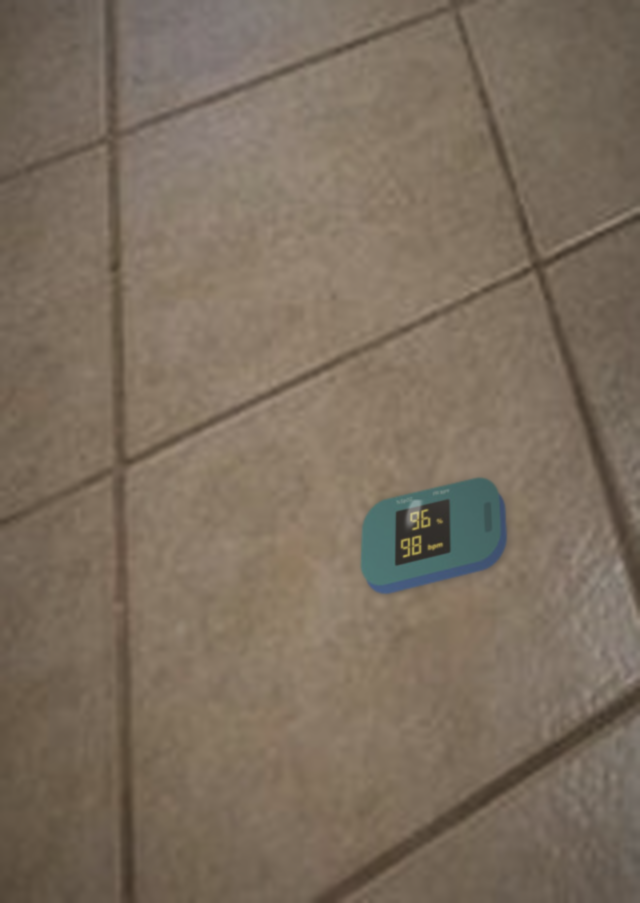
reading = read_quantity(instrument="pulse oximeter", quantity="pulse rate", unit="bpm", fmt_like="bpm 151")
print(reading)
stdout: bpm 98
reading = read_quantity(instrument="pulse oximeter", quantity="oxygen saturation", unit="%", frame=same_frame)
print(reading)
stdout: % 96
